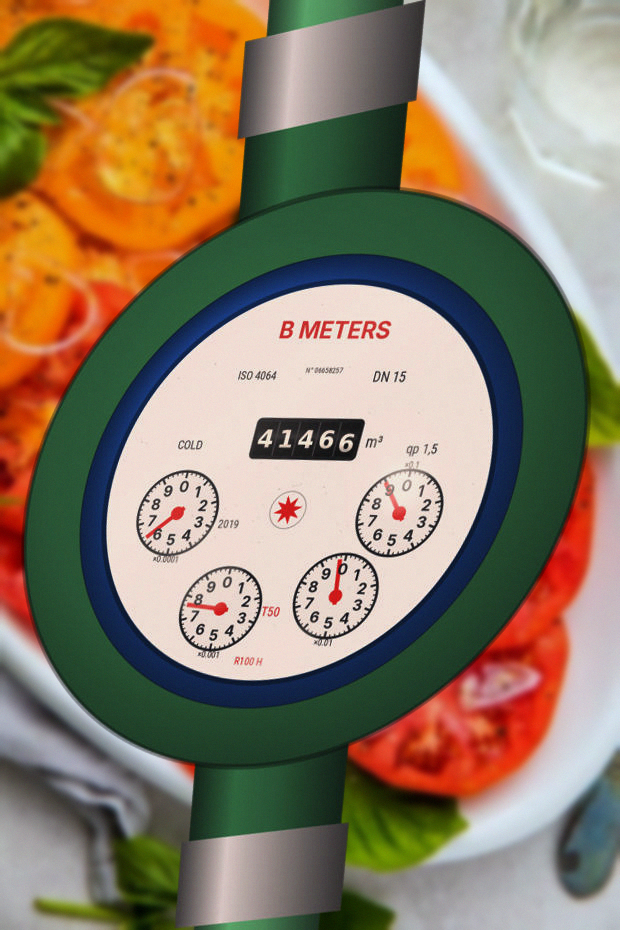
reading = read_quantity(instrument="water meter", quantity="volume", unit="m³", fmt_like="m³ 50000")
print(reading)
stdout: m³ 41465.8976
